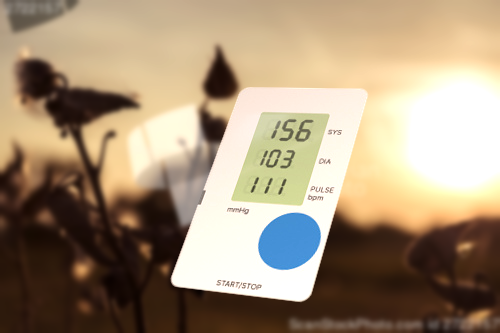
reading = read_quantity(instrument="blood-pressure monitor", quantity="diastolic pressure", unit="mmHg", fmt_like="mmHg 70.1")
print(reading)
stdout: mmHg 103
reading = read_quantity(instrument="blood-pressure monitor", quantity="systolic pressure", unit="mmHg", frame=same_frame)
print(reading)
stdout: mmHg 156
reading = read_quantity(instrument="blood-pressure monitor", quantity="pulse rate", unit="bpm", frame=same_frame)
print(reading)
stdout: bpm 111
